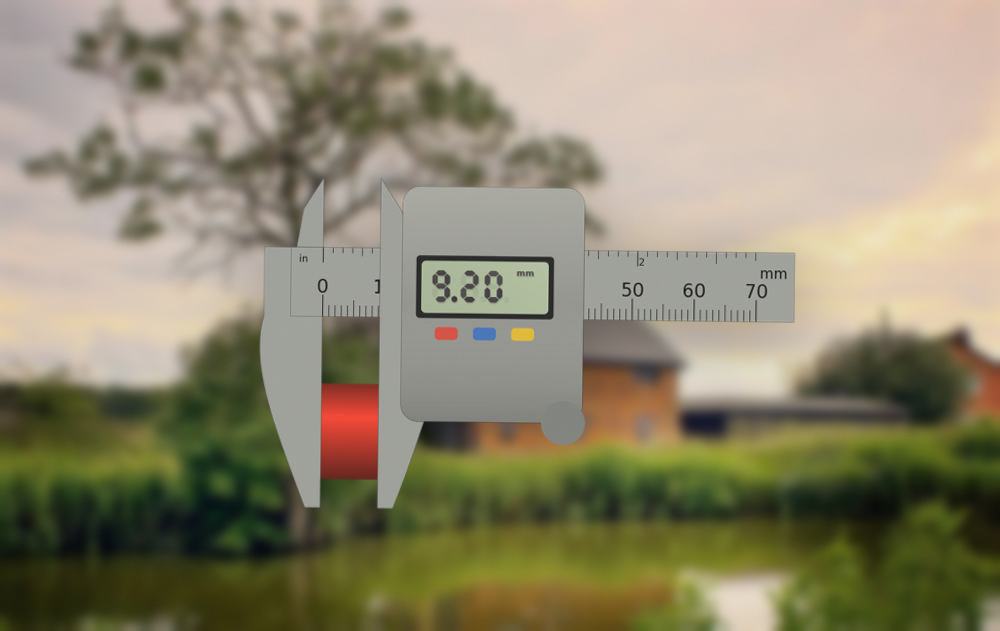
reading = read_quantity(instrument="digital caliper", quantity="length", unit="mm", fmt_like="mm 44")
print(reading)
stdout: mm 9.20
